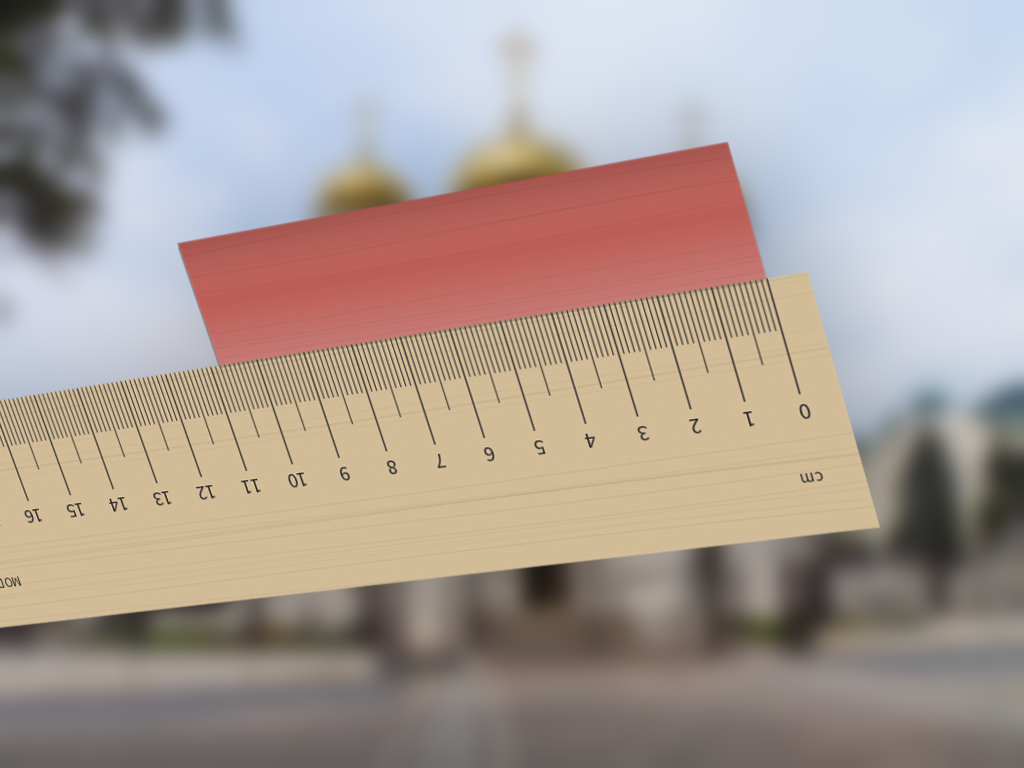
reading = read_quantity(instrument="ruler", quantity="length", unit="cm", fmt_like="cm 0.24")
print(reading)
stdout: cm 10.8
